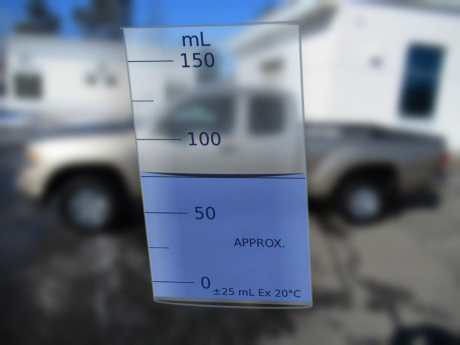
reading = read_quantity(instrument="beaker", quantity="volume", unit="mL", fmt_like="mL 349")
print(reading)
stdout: mL 75
